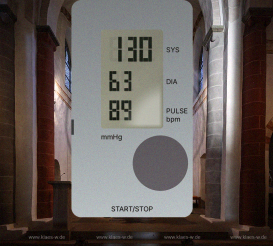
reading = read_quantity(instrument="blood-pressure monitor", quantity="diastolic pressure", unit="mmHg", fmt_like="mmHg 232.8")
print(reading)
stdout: mmHg 63
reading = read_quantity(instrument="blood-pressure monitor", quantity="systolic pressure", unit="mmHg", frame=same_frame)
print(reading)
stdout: mmHg 130
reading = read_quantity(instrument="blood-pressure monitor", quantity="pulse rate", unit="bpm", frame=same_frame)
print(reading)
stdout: bpm 89
